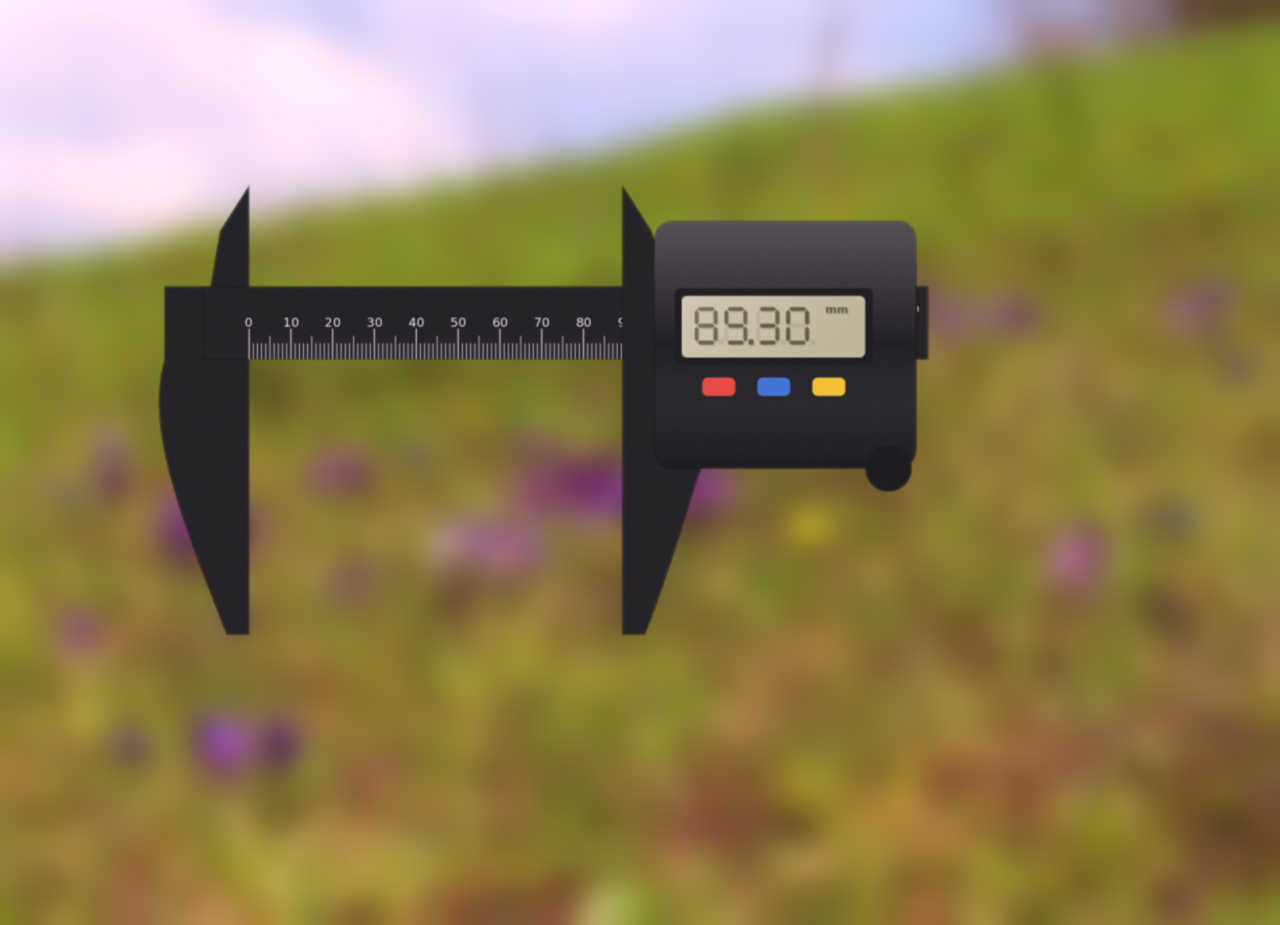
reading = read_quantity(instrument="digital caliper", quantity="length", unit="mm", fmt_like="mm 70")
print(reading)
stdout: mm 89.30
